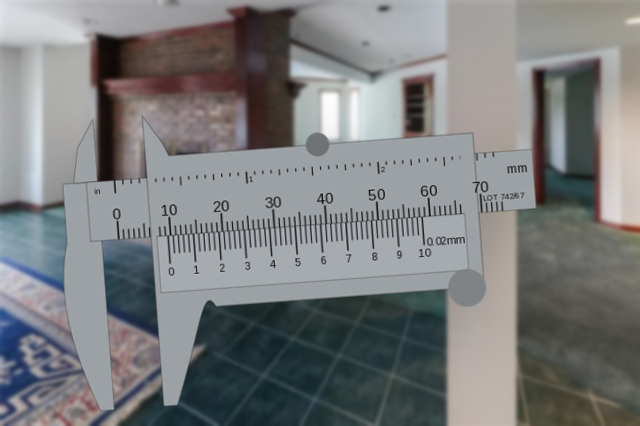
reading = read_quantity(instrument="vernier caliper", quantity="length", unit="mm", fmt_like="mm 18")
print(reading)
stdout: mm 9.5
